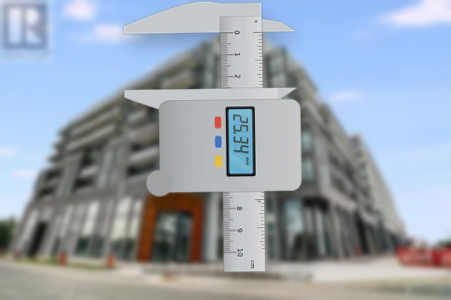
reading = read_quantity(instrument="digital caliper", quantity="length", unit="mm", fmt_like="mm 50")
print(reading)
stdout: mm 25.34
